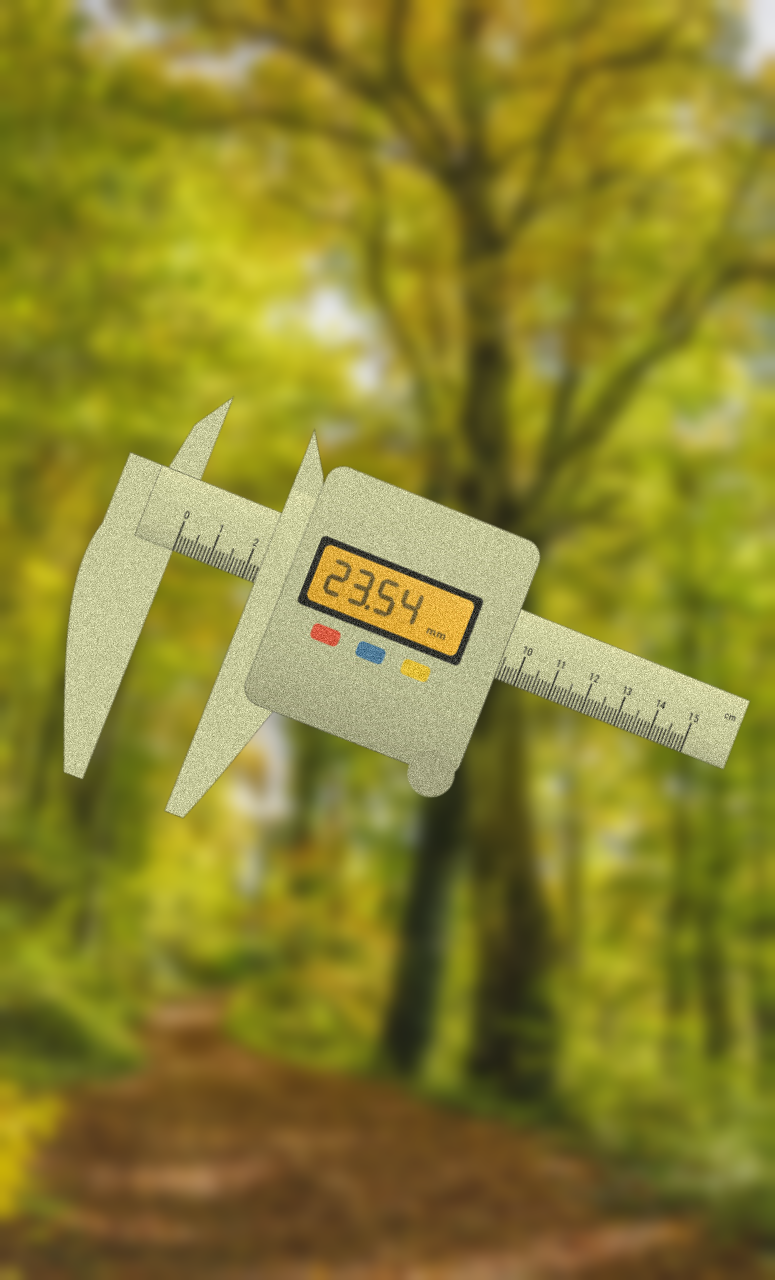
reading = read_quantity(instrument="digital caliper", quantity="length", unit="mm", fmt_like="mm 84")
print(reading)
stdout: mm 23.54
